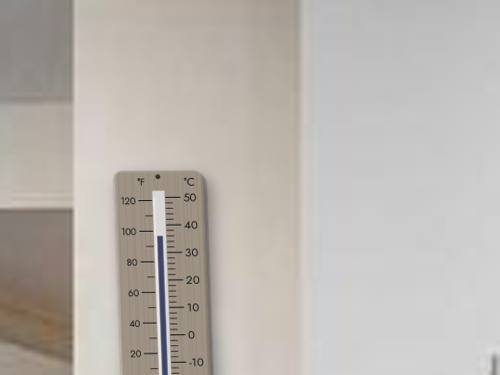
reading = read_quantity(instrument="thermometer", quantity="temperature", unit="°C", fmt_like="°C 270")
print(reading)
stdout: °C 36
